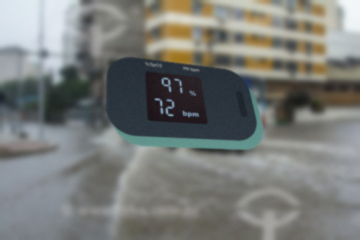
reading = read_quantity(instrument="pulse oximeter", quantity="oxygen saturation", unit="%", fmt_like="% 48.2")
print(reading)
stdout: % 97
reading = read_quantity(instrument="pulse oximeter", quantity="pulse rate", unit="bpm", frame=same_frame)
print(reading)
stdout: bpm 72
